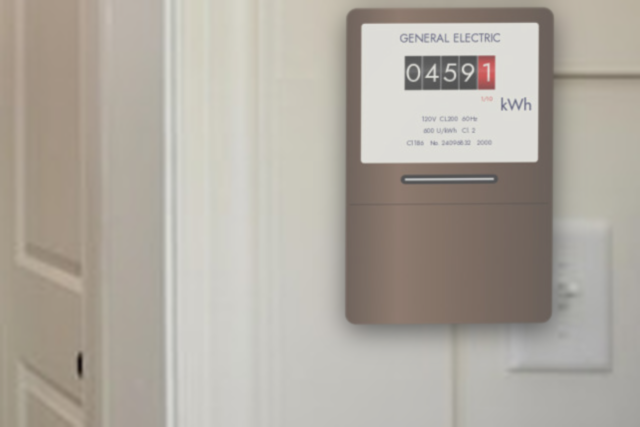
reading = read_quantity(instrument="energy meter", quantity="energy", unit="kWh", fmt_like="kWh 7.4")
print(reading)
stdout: kWh 459.1
